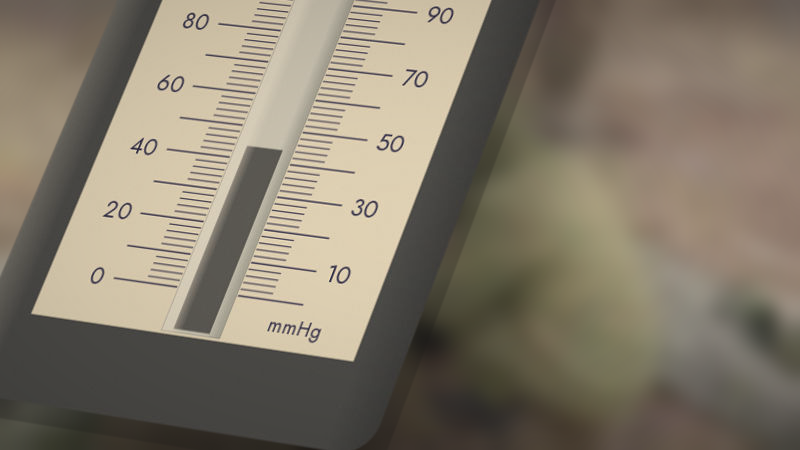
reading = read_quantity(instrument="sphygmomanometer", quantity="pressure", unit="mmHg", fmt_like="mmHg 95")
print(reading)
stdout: mmHg 44
